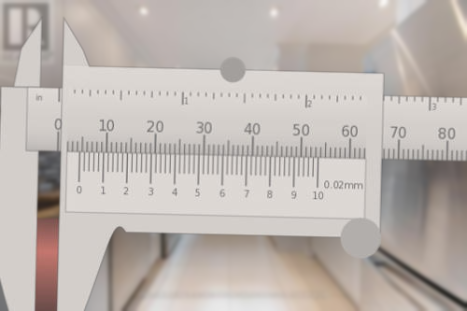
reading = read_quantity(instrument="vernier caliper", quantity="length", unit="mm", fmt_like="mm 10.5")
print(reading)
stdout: mm 4.5
